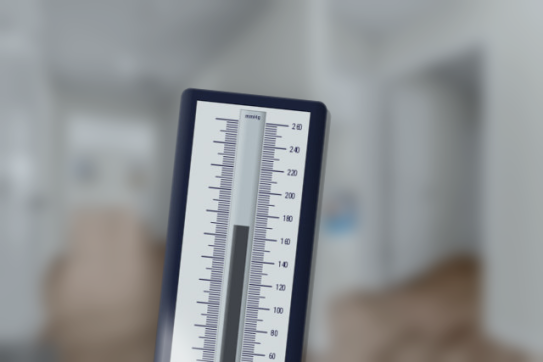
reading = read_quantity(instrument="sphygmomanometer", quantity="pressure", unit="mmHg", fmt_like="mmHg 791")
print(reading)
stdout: mmHg 170
